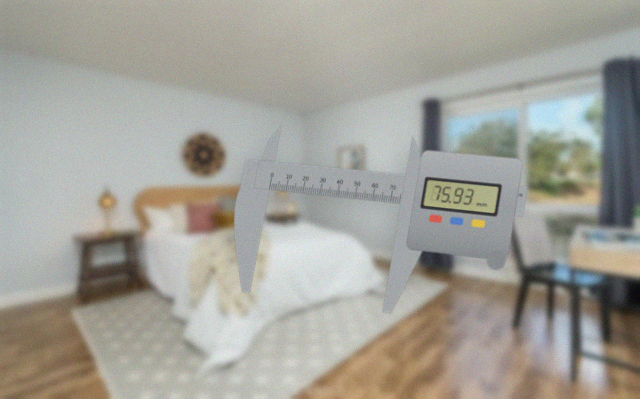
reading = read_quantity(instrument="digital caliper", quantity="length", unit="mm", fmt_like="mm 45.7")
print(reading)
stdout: mm 75.93
